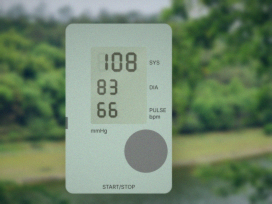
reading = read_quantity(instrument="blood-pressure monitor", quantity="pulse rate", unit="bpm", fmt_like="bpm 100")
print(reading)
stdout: bpm 66
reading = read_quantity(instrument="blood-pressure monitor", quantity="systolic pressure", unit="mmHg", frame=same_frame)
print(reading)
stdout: mmHg 108
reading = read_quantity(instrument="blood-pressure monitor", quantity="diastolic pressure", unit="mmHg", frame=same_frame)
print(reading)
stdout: mmHg 83
